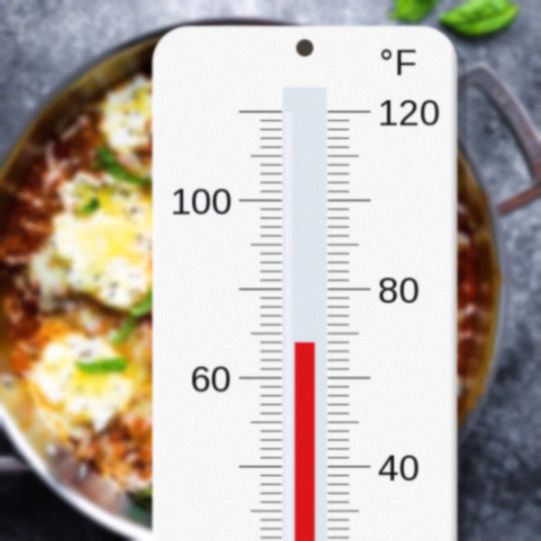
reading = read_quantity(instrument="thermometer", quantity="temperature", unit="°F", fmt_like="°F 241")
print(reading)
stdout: °F 68
